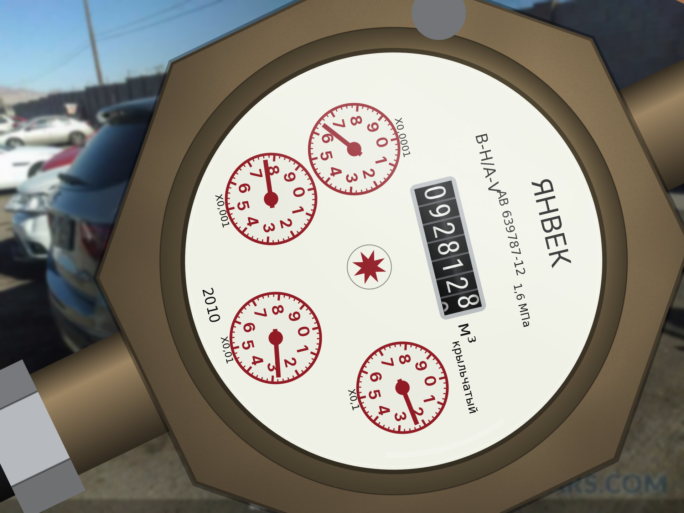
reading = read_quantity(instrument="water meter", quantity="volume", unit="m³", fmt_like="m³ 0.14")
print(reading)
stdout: m³ 928128.2276
